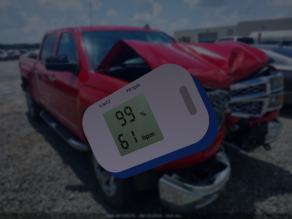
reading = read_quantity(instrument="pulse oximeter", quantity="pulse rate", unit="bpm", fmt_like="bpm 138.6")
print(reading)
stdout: bpm 61
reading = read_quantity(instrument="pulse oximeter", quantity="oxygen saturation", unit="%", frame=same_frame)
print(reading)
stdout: % 99
